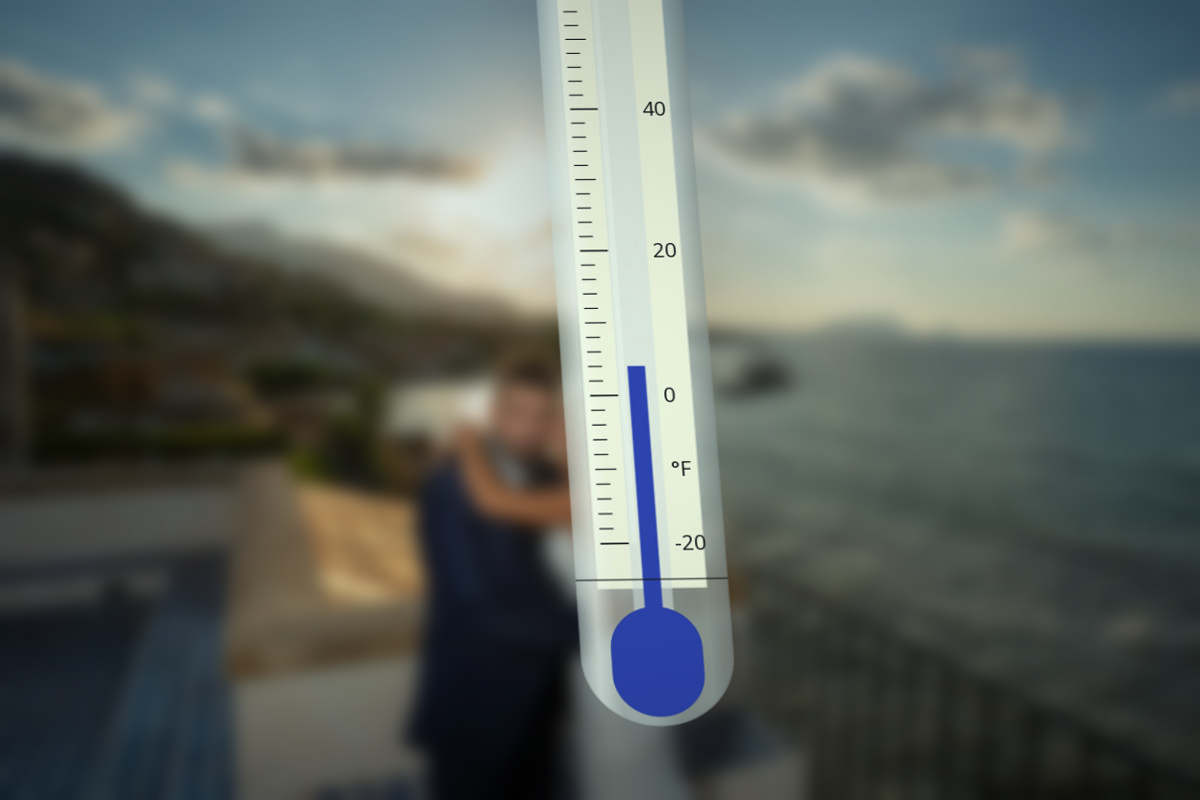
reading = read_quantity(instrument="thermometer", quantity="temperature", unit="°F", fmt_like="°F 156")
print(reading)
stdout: °F 4
